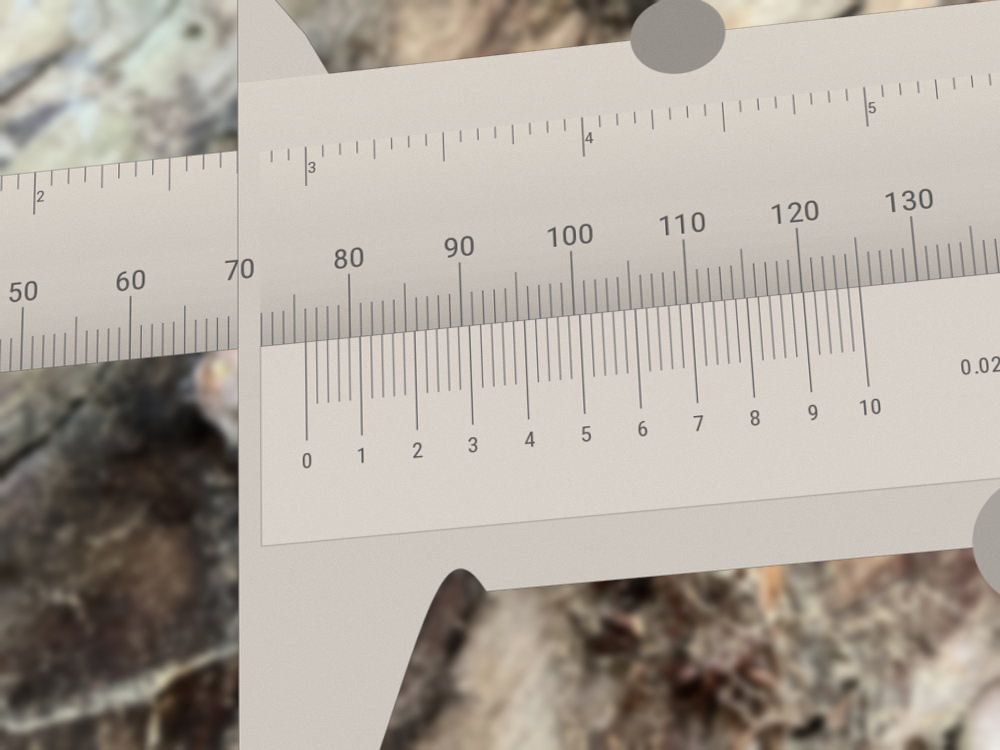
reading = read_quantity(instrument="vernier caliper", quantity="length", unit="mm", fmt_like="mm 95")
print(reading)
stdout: mm 76.0
